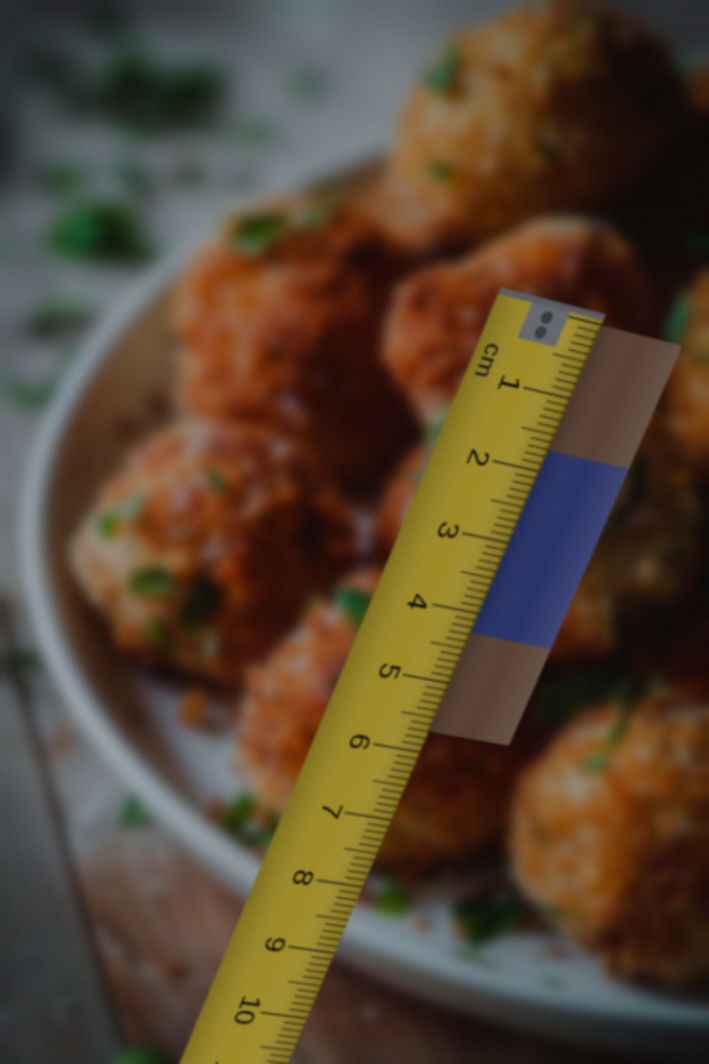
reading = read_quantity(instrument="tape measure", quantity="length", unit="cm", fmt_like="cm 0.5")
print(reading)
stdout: cm 5.7
